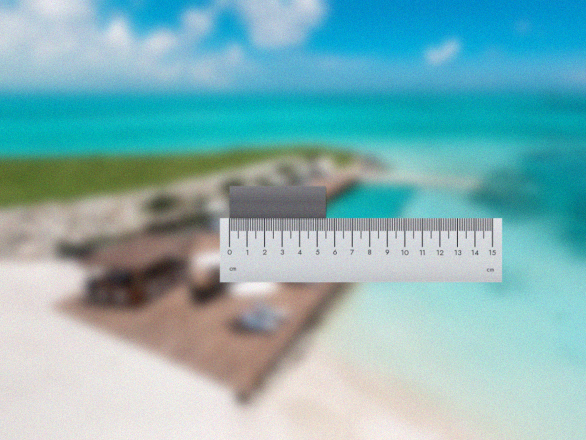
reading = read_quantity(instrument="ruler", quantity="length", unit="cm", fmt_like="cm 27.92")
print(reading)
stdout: cm 5.5
